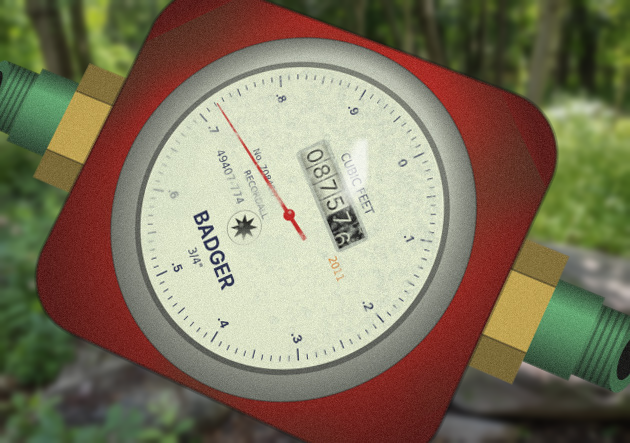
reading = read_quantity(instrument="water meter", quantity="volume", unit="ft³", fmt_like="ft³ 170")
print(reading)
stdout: ft³ 87575.72
